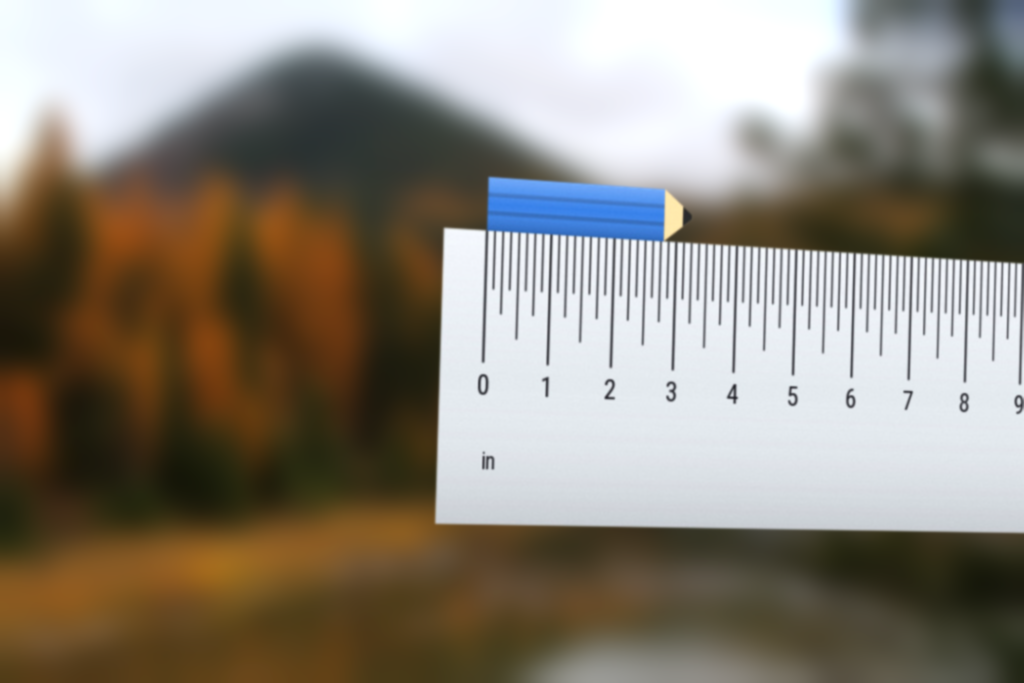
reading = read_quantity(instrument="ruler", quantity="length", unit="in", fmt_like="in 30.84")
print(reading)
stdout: in 3.25
